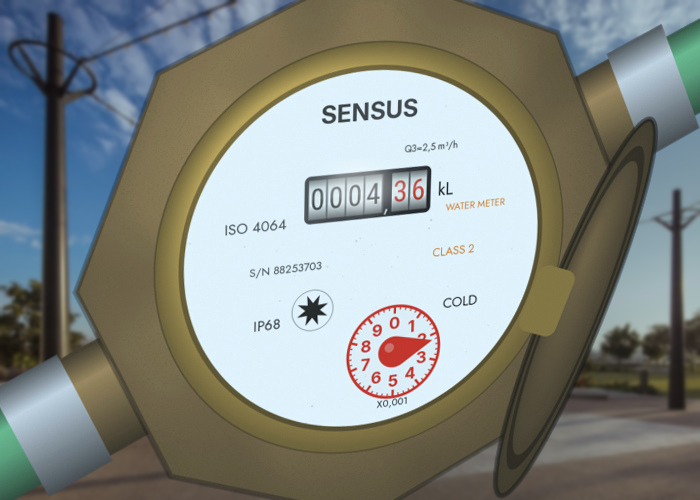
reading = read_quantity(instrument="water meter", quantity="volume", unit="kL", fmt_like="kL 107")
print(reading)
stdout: kL 4.362
